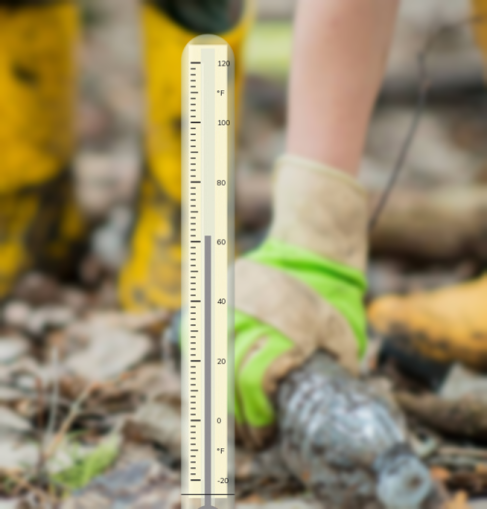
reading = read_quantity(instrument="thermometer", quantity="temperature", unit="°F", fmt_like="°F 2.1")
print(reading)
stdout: °F 62
